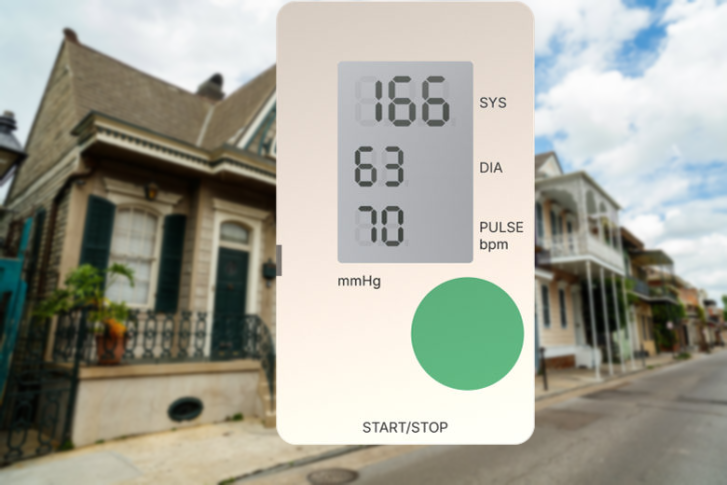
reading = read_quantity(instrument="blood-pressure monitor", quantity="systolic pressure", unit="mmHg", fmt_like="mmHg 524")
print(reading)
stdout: mmHg 166
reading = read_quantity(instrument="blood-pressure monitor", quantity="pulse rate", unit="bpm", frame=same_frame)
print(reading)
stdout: bpm 70
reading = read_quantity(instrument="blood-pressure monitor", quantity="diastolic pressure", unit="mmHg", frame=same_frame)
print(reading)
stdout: mmHg 63
